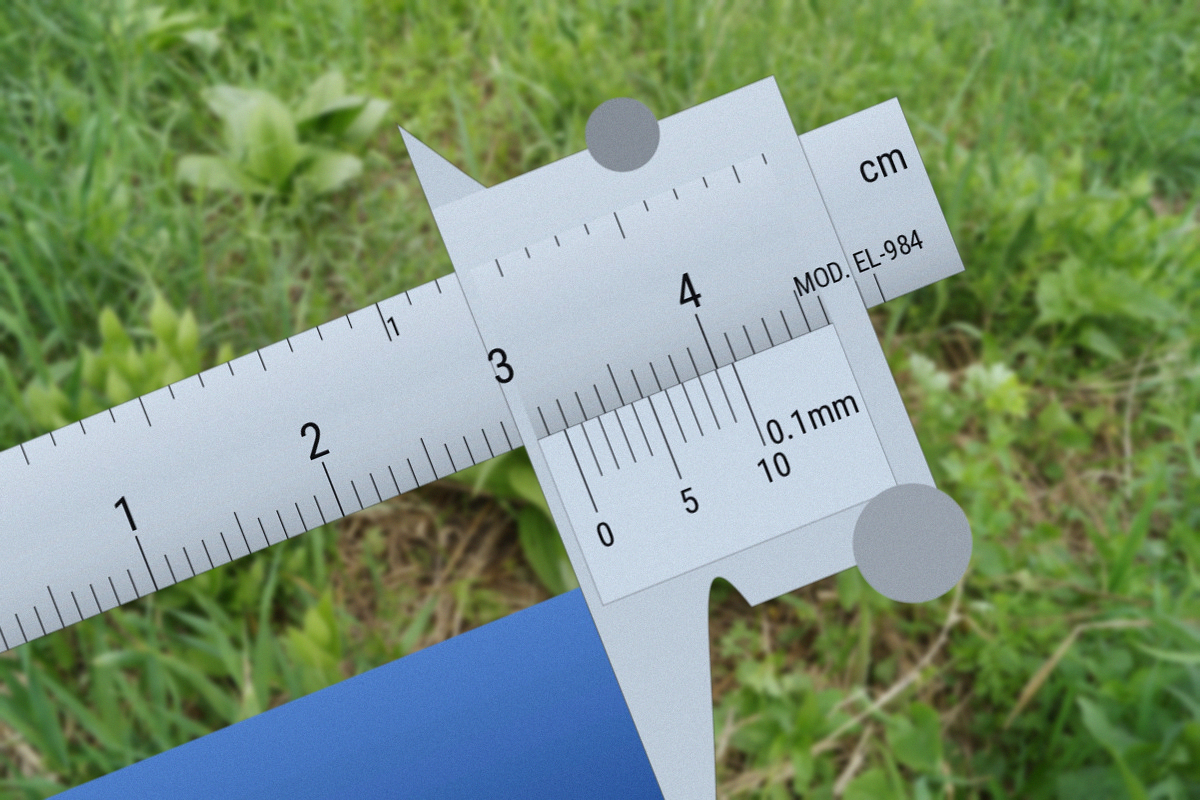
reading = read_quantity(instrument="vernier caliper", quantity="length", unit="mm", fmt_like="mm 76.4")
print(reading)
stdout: mm 31.8
